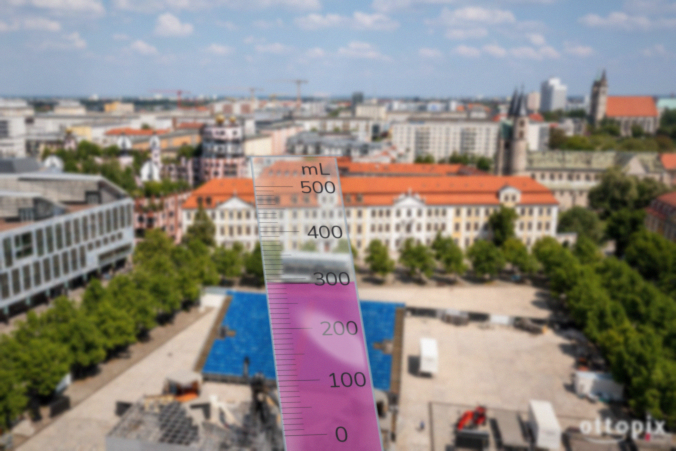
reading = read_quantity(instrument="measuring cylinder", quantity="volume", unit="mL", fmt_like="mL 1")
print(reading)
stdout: mL 290
